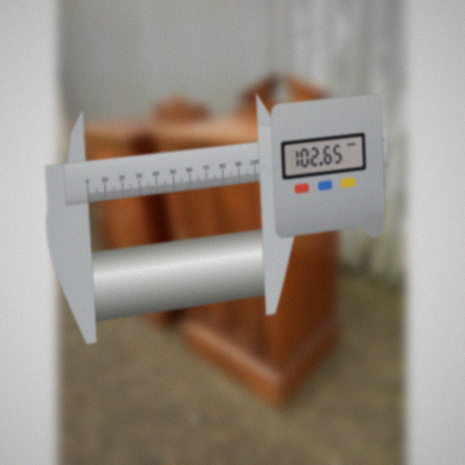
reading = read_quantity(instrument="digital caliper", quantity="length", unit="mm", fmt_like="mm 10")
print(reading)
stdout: mm 102.65
